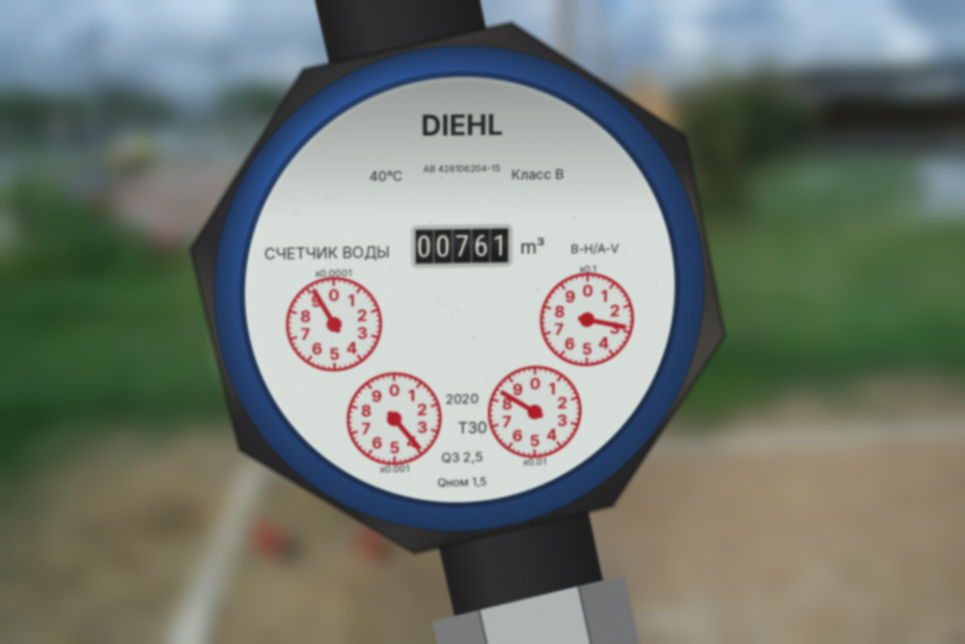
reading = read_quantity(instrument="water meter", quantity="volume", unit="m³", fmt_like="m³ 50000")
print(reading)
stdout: m³ 761.2839
